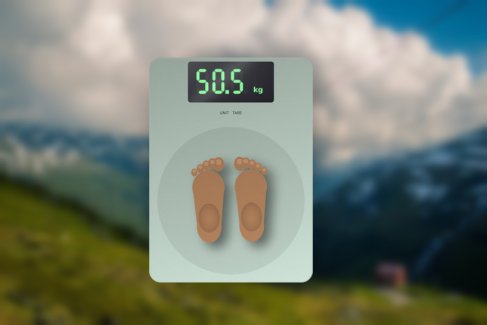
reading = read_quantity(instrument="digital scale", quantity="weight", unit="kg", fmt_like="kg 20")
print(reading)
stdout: kg 50.5
